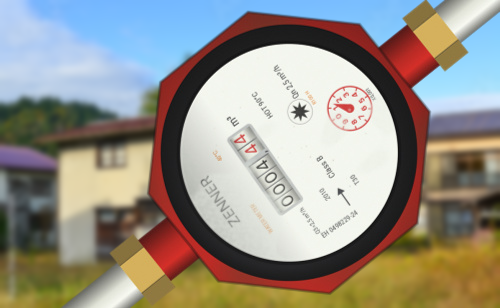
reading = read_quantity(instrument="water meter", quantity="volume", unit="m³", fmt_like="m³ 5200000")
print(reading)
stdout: m³ 4.441
